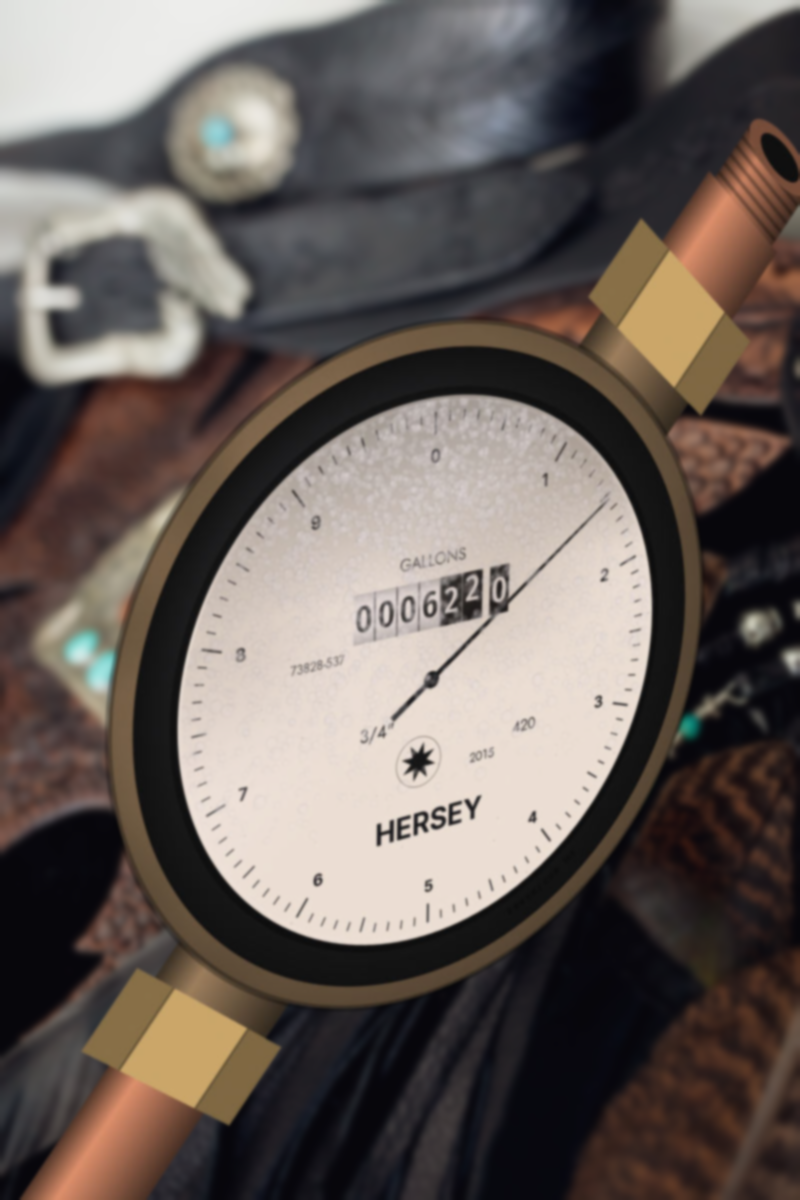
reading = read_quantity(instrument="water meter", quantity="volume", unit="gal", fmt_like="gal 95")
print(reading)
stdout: gal 6221.5
